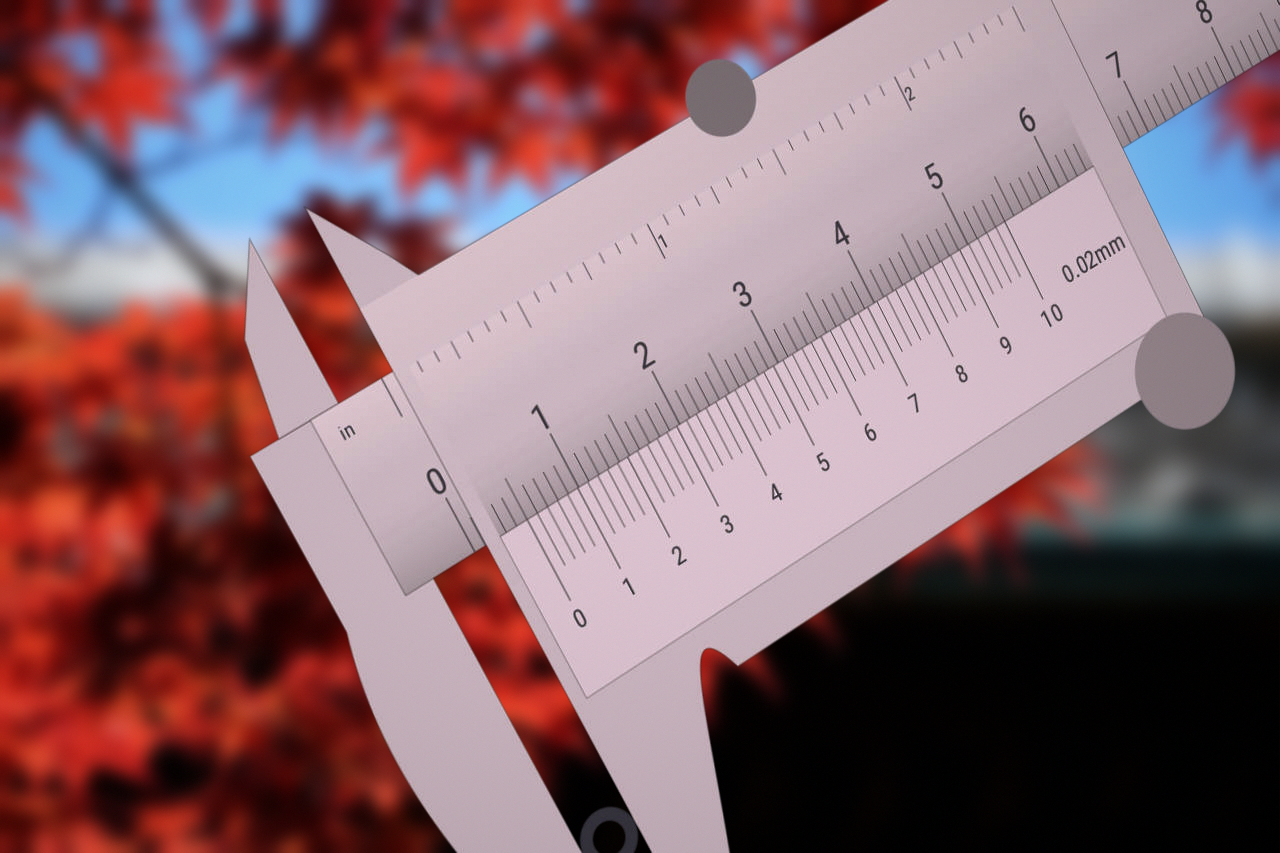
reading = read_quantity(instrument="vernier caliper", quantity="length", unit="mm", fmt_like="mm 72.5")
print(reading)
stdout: mm 5.0
